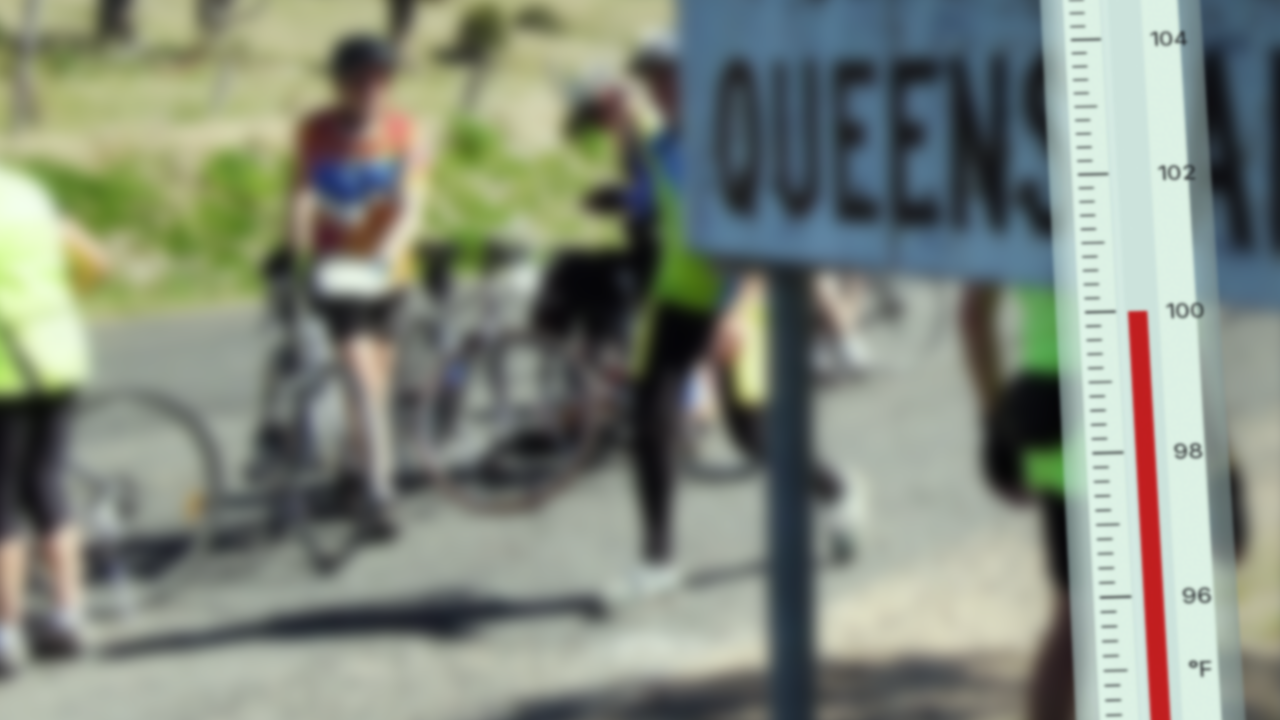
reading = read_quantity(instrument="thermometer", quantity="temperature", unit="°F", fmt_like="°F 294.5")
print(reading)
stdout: °F 100
